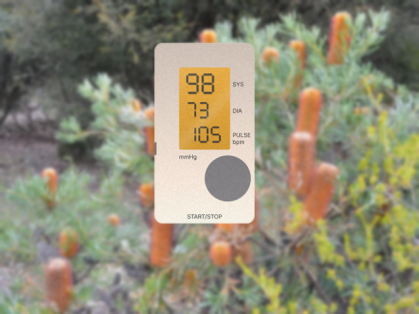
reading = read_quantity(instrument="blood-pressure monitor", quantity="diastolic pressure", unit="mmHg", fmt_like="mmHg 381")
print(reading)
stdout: mmHg 73
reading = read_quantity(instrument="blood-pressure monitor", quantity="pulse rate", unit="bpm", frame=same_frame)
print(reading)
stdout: bpm 105
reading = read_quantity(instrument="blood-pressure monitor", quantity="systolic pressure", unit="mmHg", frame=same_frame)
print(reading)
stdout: mmHg 98
